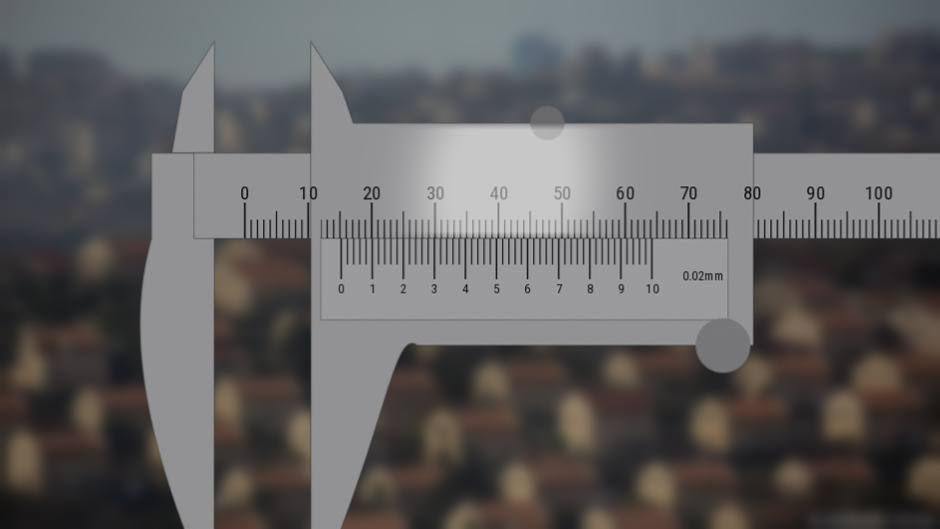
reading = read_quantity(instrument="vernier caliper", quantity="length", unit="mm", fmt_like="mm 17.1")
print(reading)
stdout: mm 15.2
